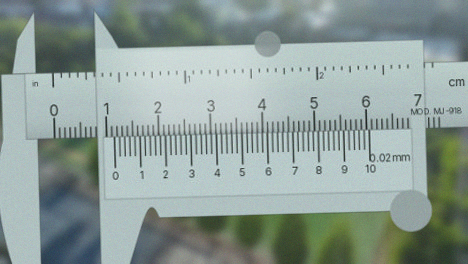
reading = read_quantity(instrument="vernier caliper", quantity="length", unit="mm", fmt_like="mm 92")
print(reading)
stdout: mm 11.5
